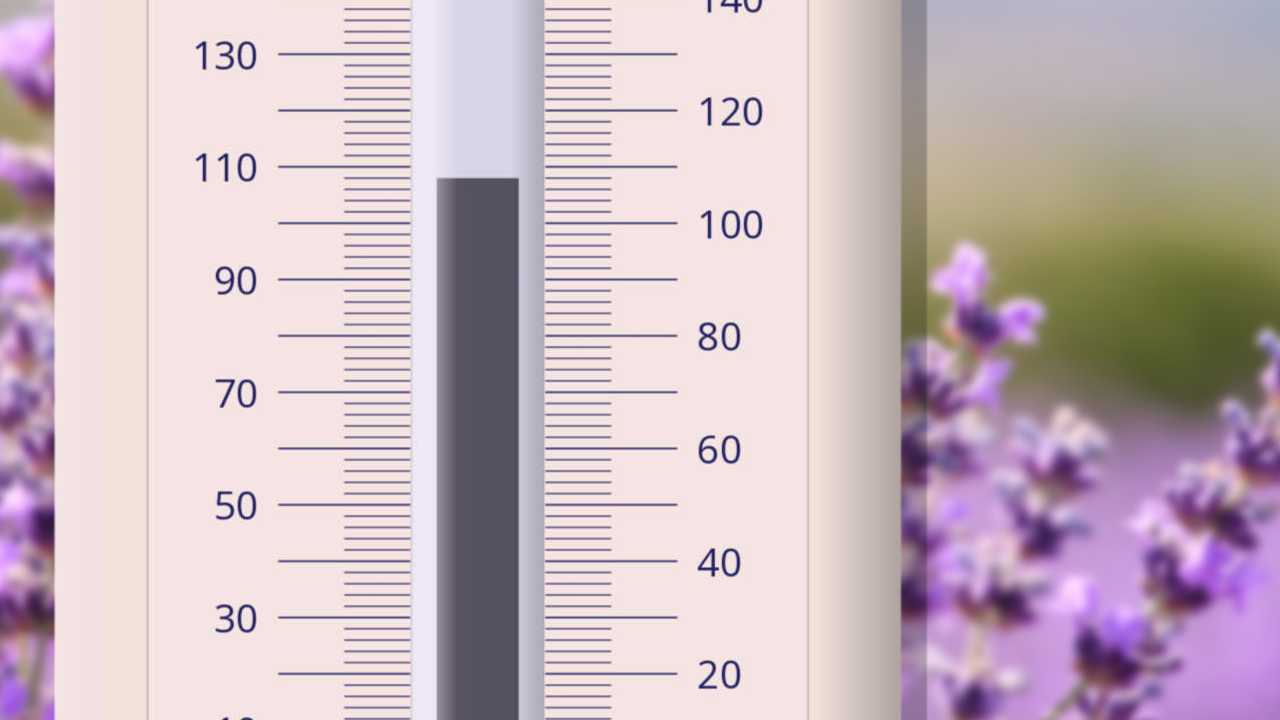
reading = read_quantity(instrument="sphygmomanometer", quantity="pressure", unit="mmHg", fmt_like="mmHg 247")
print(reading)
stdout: mmHg 108
